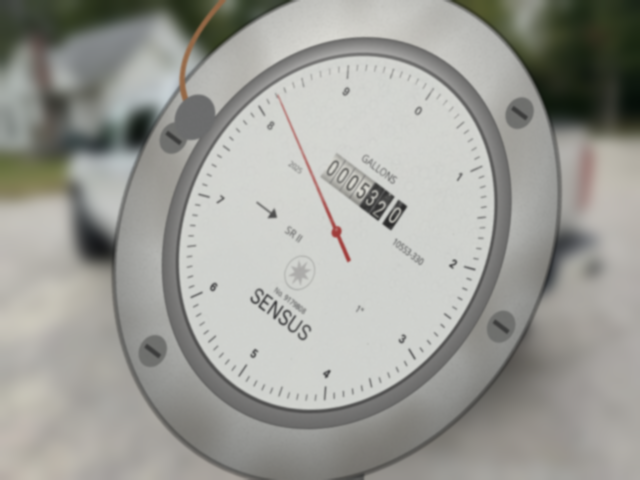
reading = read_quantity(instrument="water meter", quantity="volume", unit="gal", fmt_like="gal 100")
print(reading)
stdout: gal 5318.2
